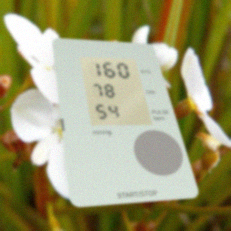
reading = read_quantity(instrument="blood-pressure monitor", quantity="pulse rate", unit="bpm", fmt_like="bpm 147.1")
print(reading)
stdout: bpm 54
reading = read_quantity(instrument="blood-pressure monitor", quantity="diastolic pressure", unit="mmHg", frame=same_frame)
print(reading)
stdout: mmHg 78
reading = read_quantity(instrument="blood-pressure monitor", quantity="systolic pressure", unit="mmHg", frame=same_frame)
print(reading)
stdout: mmHg 160
